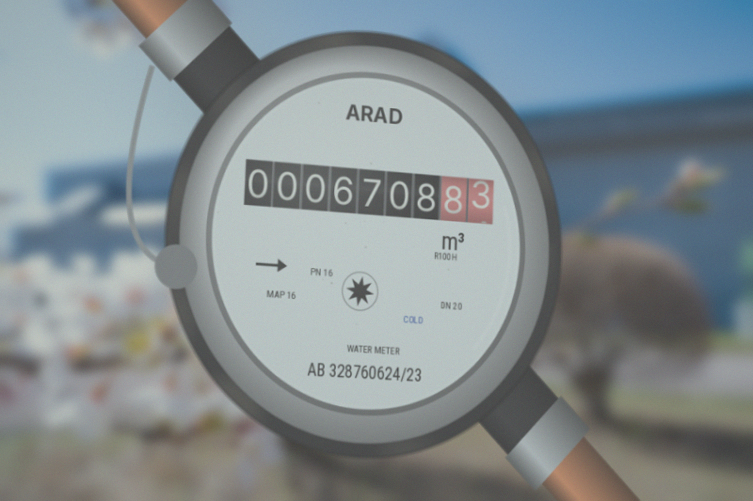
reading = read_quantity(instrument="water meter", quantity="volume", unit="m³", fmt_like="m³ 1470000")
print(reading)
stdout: m³ 6708.83
